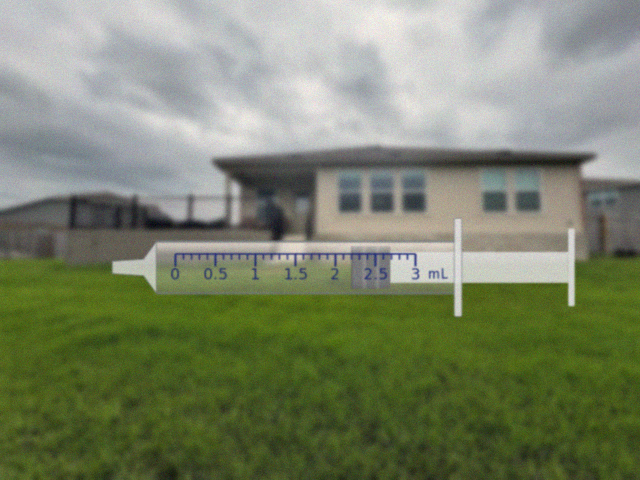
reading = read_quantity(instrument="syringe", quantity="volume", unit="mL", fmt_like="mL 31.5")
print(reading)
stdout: mL 2.2
